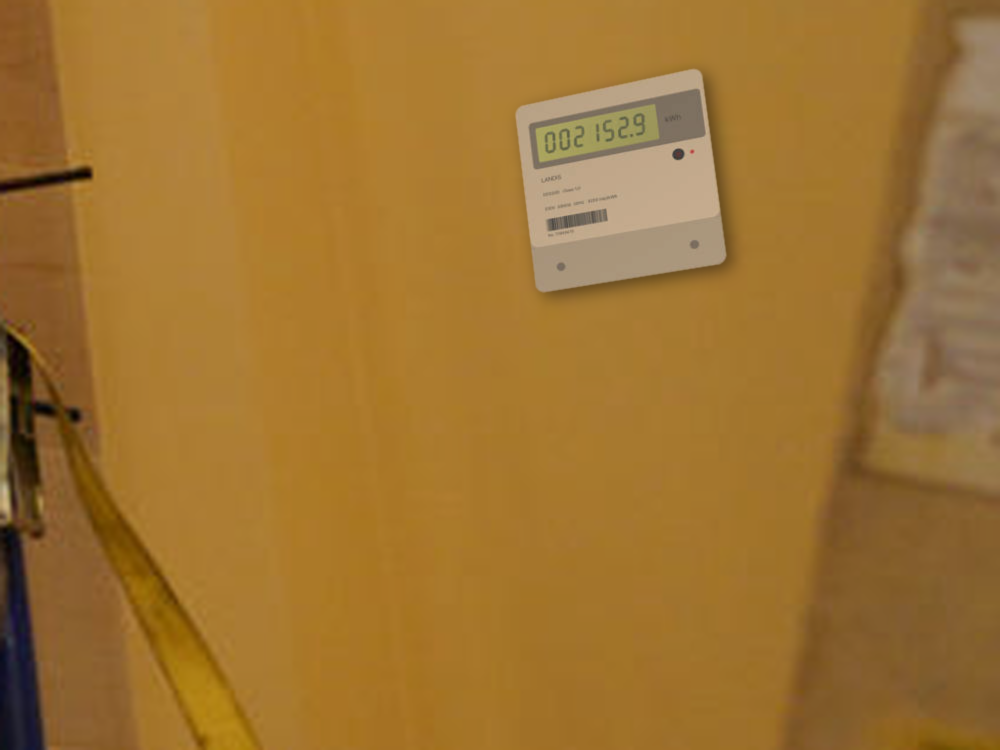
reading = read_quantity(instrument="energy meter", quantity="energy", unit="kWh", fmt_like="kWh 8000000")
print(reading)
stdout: kWh 2152.9
